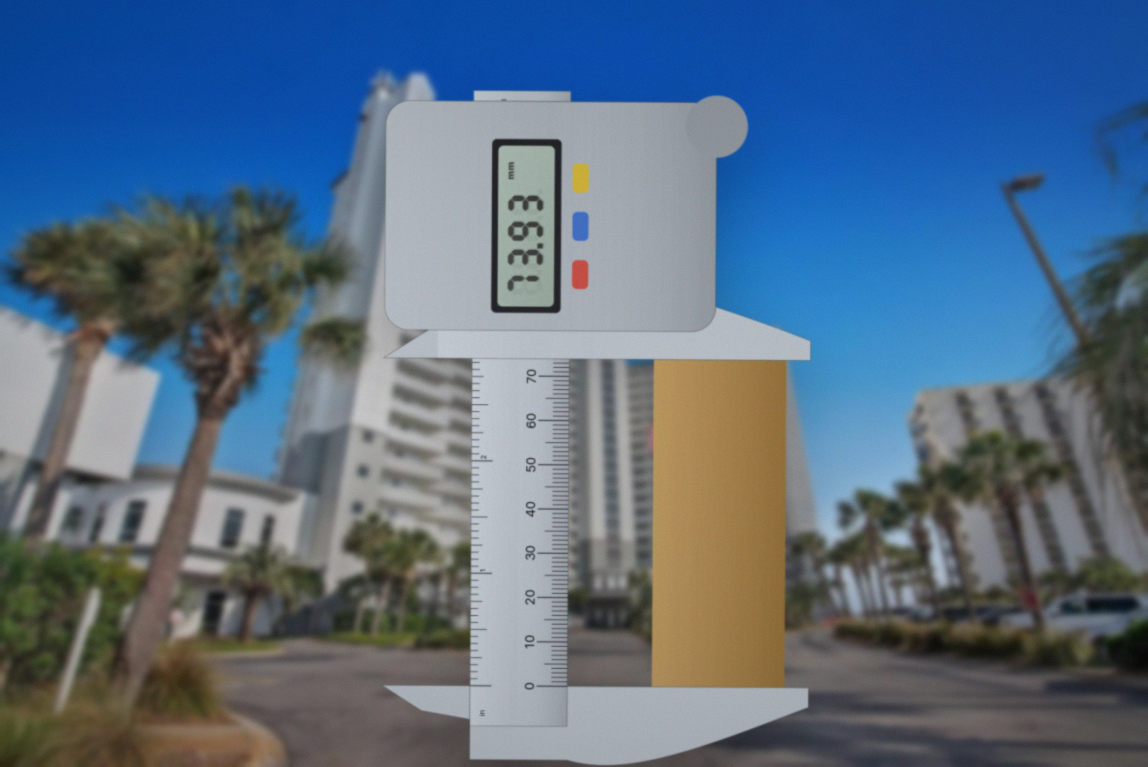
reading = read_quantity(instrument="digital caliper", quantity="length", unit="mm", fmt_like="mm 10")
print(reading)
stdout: mm 73.93
